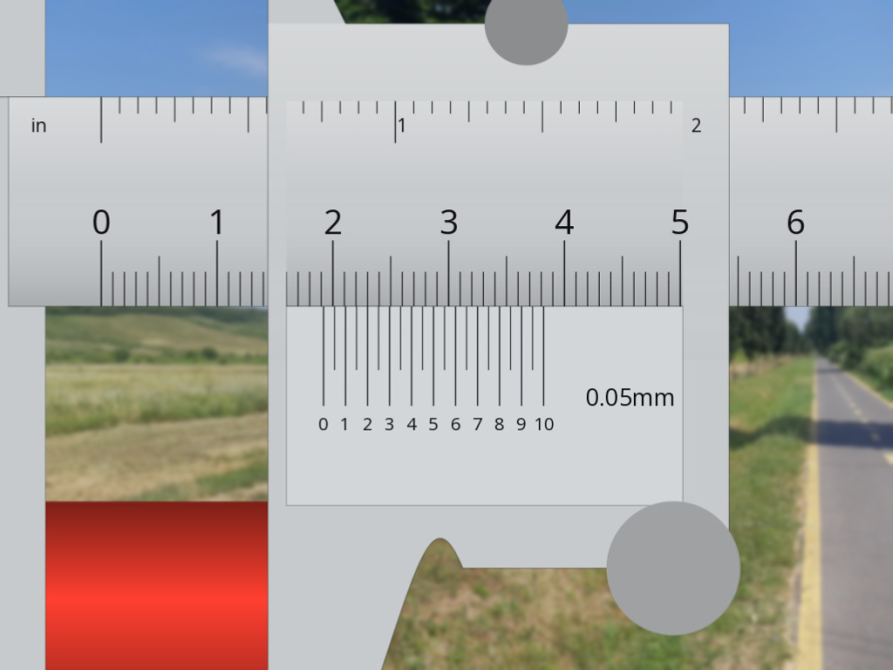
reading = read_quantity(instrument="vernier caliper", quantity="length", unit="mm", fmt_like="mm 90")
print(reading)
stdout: mm 19.2
